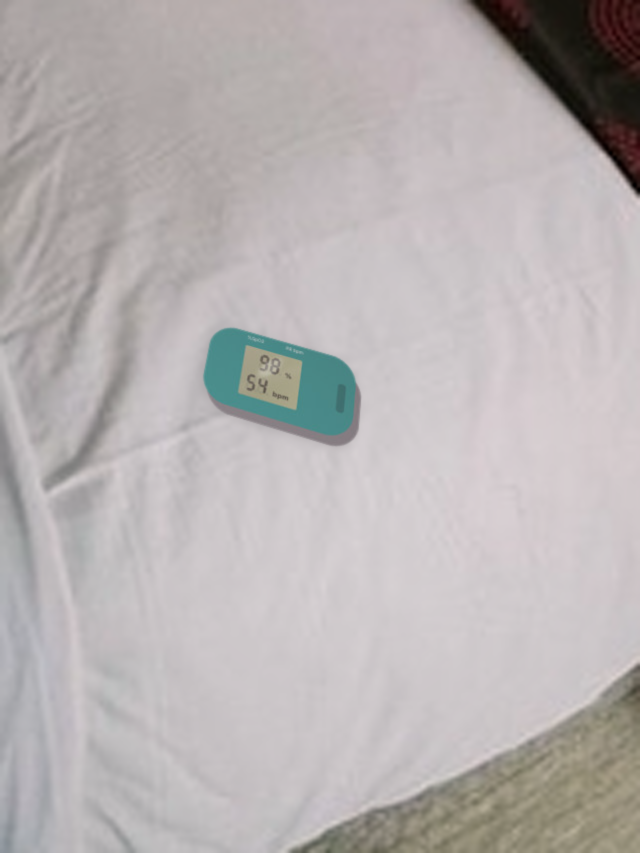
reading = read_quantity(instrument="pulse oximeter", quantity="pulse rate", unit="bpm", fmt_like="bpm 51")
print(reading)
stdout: bpm 54
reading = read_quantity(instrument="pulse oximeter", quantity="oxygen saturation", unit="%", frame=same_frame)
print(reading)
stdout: % 98
